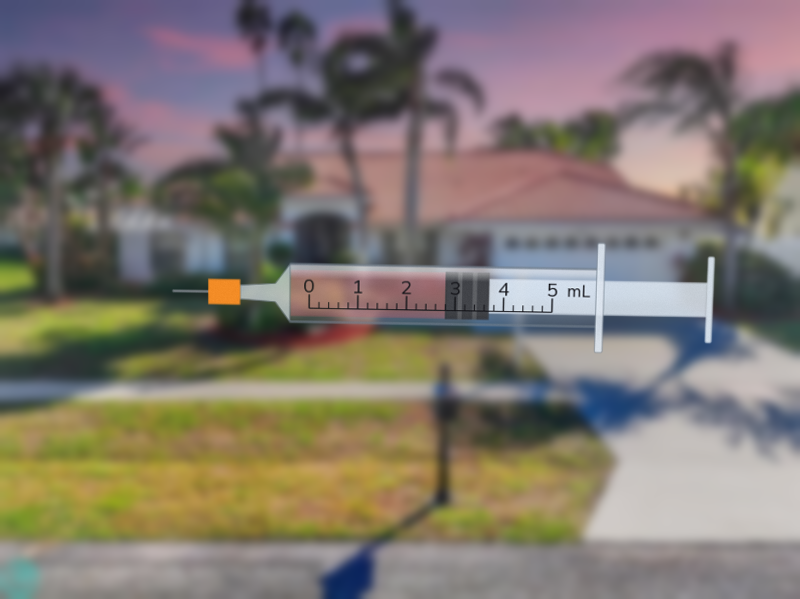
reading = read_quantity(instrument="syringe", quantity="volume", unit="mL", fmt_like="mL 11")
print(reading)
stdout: mL 2.8
